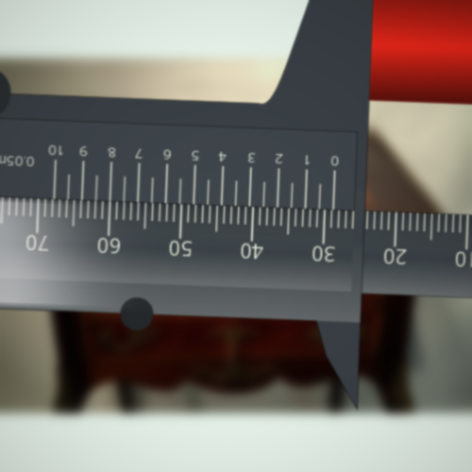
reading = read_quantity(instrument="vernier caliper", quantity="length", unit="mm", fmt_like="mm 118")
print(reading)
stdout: mm 28.8
